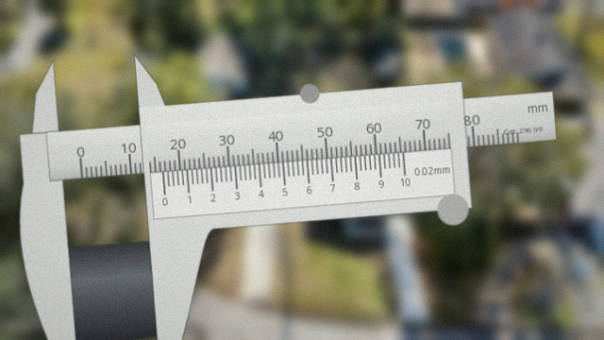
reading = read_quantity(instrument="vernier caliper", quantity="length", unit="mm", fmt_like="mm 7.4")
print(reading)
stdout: mm 16.5
